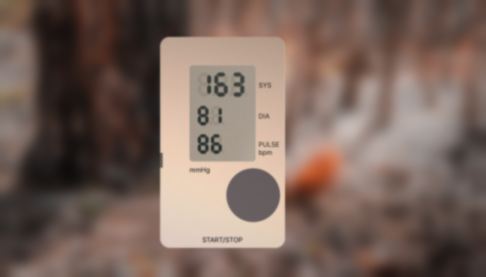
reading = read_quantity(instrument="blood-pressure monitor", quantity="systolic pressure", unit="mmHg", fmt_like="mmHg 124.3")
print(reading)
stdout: mmHg 163
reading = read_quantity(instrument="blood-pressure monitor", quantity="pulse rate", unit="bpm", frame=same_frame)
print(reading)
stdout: bpm 86
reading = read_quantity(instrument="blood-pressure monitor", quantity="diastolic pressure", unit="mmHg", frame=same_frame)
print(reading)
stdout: mmHg 81
